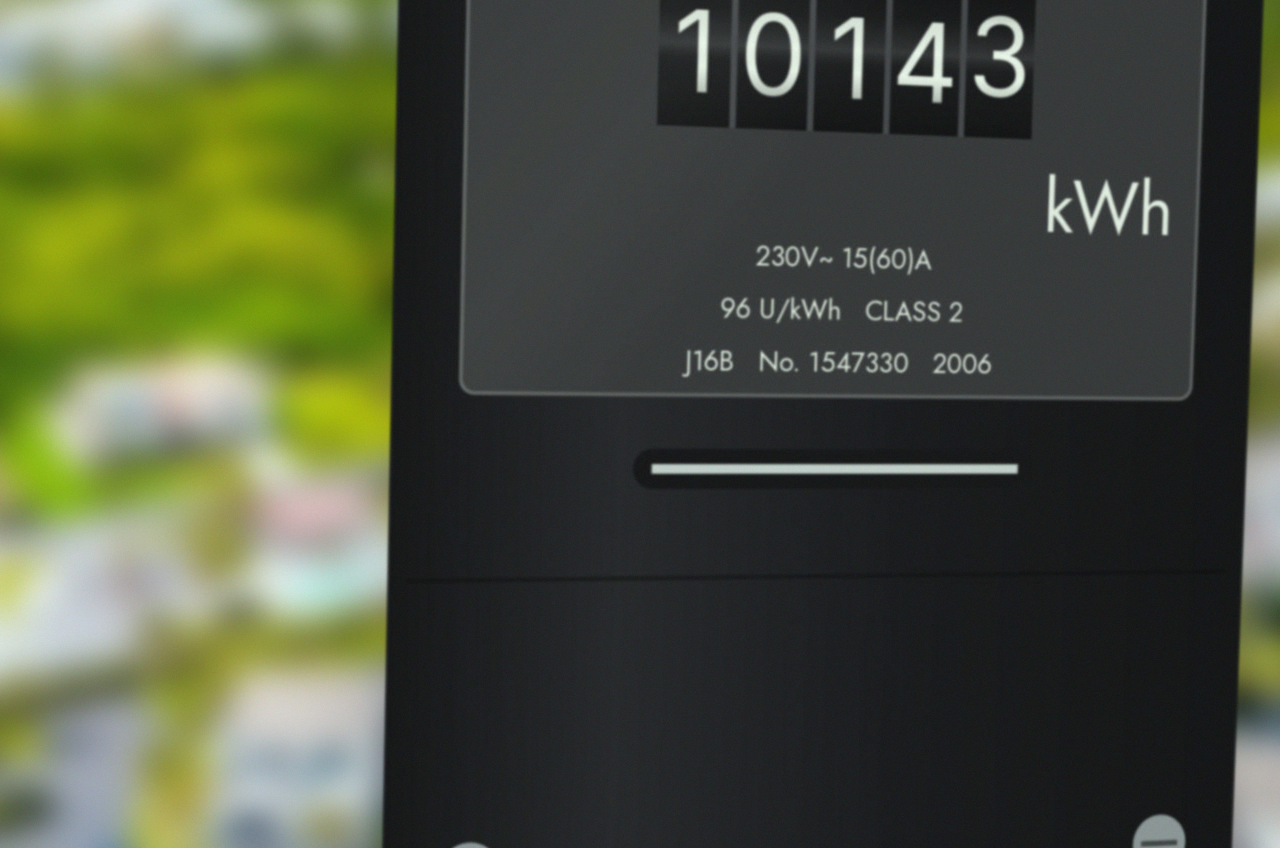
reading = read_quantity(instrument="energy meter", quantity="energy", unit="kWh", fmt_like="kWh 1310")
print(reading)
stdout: kWh 10143
